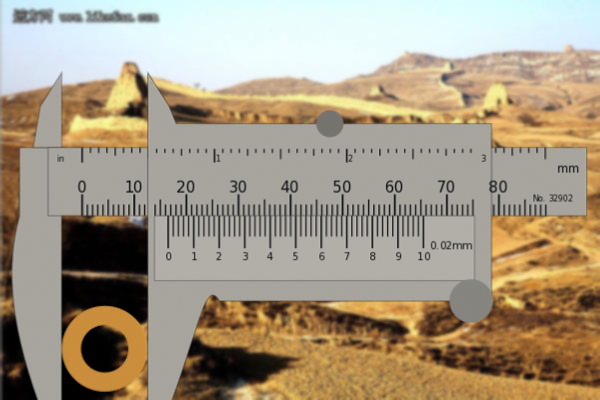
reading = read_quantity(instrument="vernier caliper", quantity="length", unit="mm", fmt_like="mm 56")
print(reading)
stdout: mm 16.5
